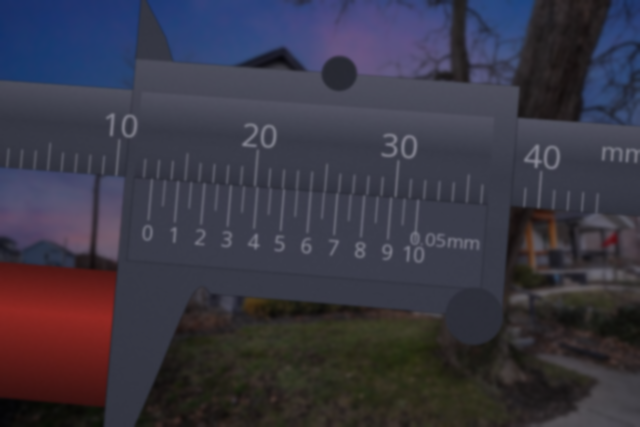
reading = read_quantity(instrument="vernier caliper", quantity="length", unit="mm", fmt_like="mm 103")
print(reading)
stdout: mm 12.6
